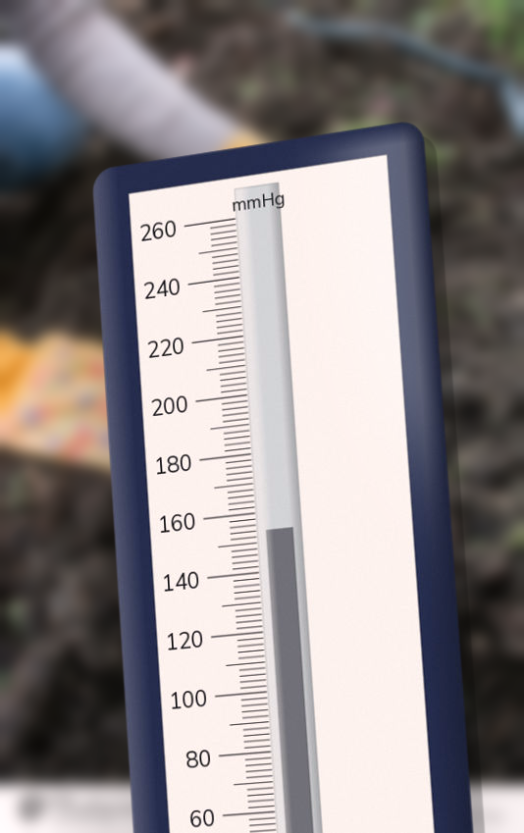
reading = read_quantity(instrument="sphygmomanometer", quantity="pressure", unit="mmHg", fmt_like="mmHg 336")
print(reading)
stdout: mmHg 154
